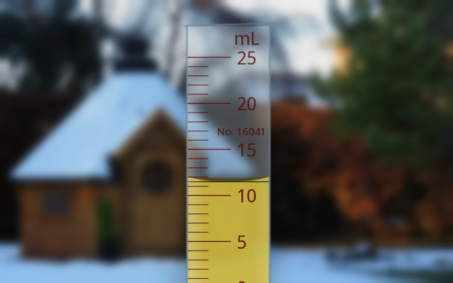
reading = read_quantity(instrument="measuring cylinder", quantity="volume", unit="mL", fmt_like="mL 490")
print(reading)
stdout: mL 11.5
